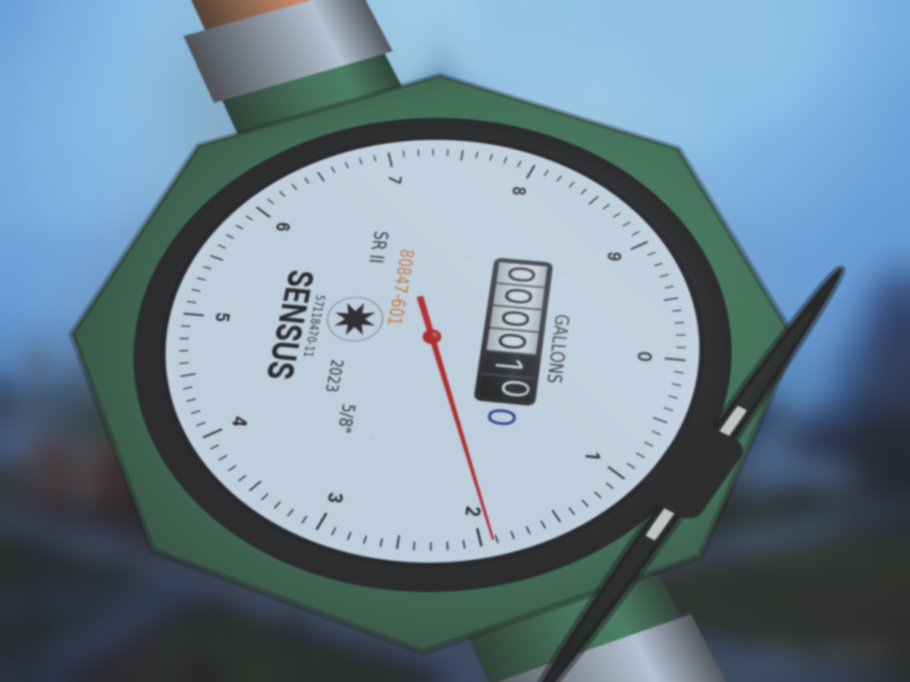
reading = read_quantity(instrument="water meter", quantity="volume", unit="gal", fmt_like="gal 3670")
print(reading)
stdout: gal 101.9
